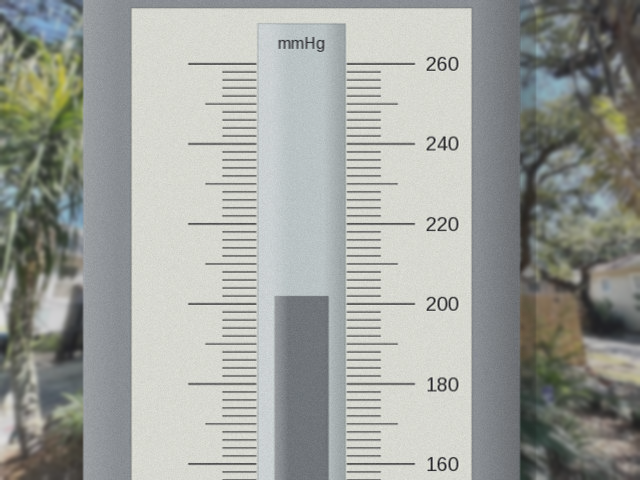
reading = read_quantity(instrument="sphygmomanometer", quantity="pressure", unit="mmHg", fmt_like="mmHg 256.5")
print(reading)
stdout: mmHg 202
